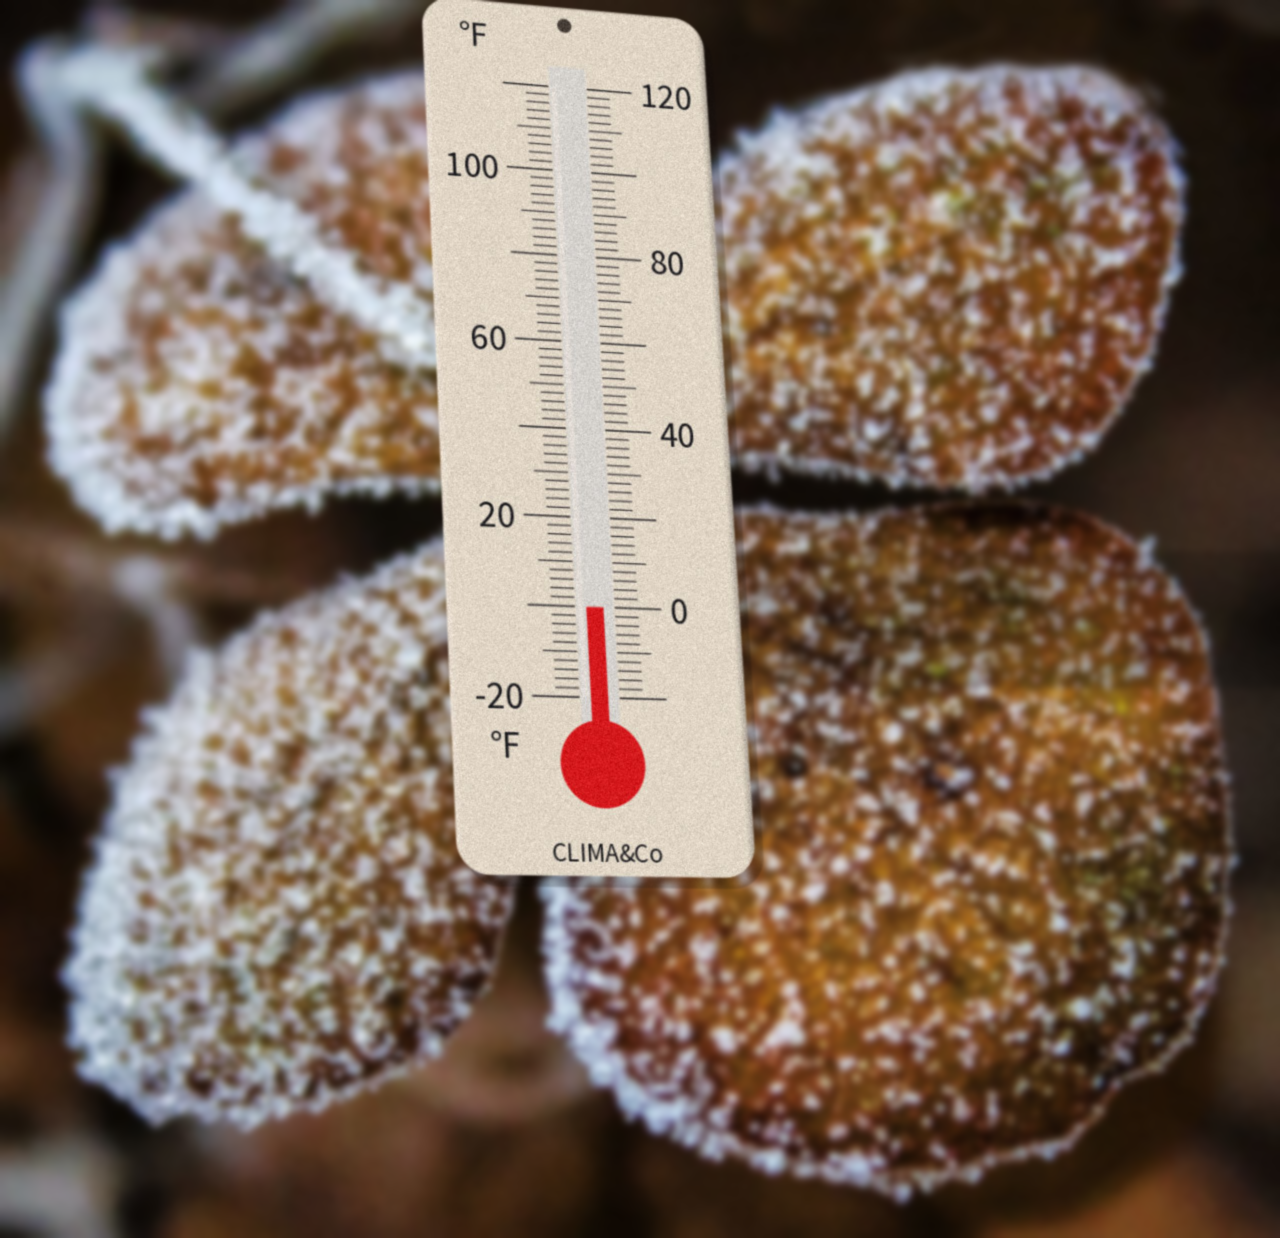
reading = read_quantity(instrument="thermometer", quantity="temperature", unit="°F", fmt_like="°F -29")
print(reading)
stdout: °F 0
